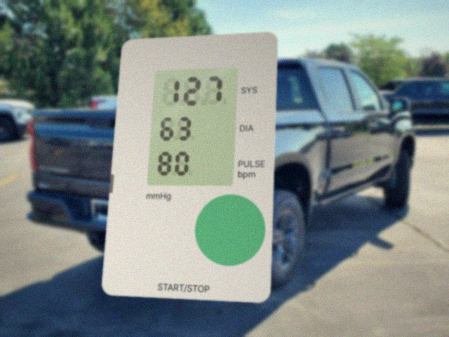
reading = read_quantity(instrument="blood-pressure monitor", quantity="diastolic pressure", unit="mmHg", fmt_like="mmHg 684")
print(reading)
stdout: mmHg 63
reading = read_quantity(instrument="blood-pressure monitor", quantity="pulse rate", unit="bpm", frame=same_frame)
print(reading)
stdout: bpm 80
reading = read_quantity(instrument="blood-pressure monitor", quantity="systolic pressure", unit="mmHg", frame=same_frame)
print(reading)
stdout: mmHg 127
